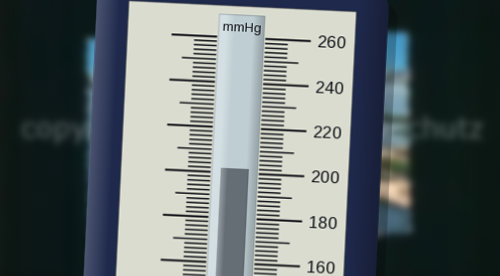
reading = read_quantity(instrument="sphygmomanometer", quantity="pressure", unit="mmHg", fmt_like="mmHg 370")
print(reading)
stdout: mmHg 202
